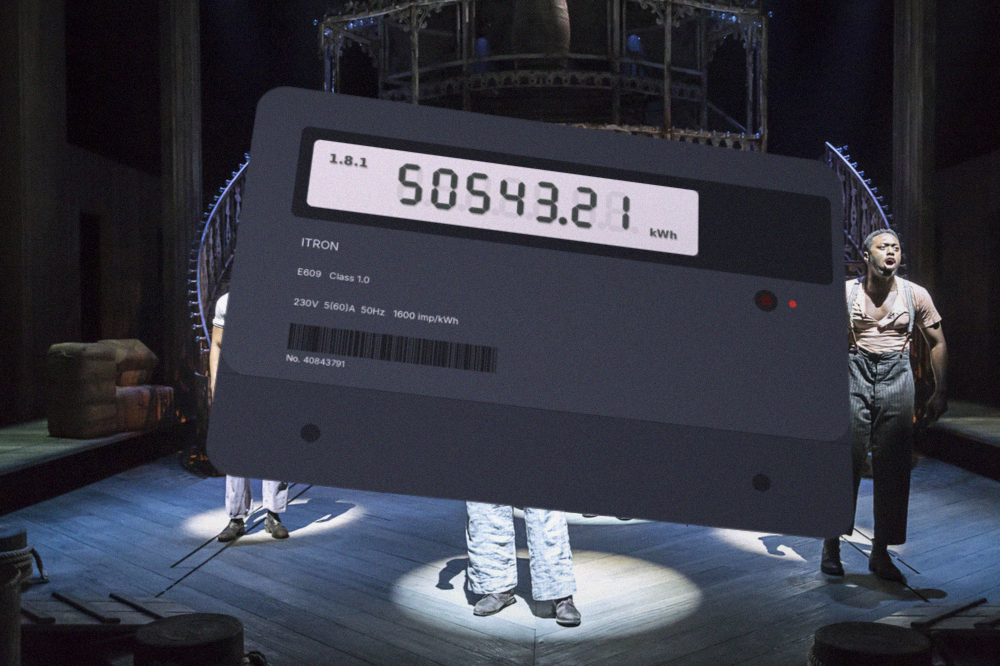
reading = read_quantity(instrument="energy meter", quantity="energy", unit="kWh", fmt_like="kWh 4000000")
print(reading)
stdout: kWh 50543.21
